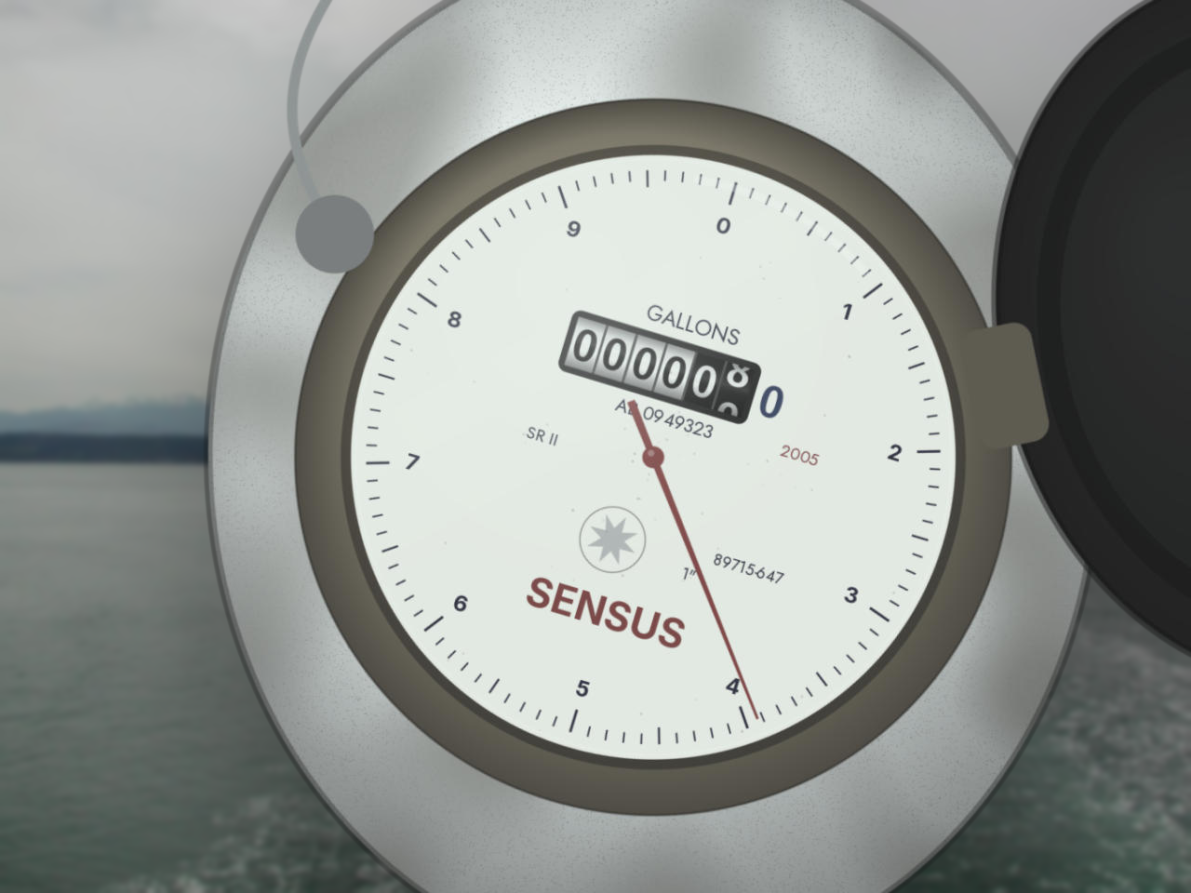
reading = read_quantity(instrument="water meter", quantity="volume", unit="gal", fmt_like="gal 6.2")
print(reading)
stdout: gal 83.9
